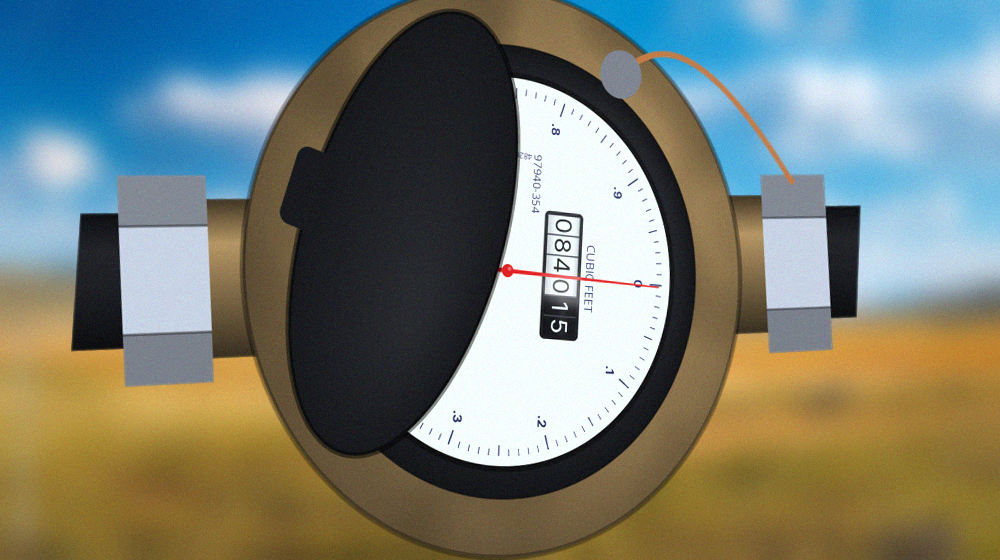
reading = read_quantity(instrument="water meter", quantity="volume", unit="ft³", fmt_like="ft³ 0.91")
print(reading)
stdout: ft³ 84015.00
